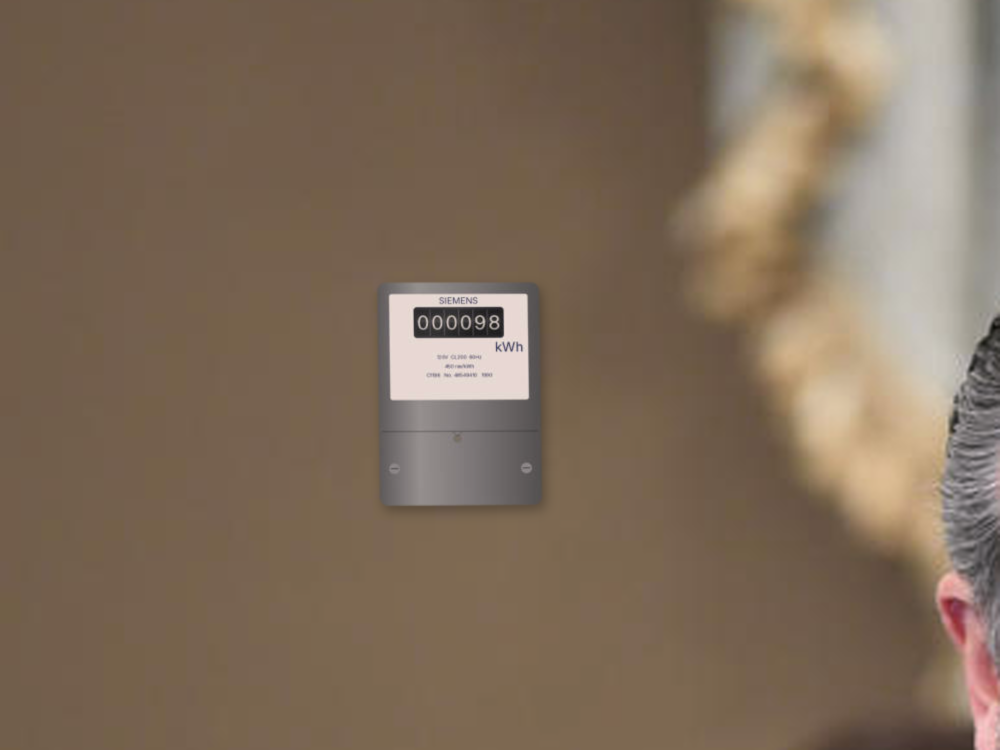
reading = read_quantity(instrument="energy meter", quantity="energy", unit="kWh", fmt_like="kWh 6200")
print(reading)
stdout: kWh 98
